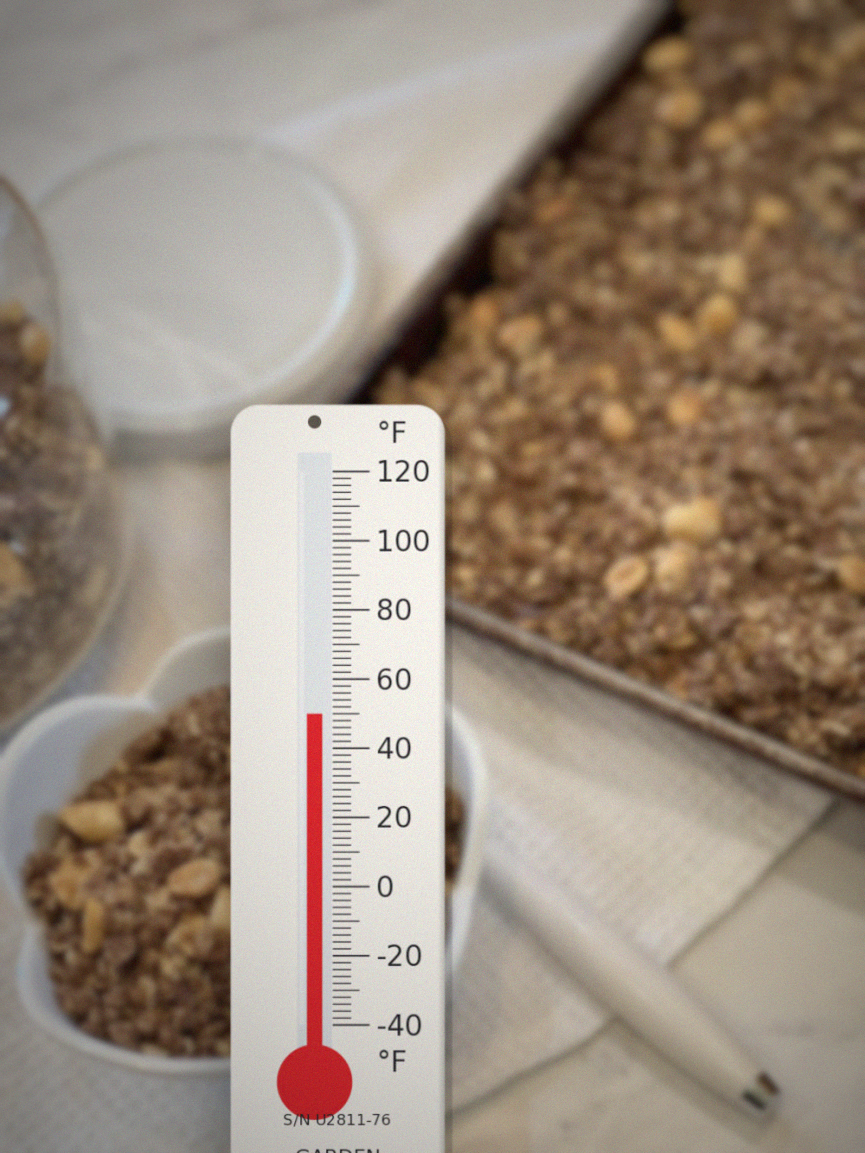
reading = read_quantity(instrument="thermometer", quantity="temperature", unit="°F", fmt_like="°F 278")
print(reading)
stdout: °F 50
